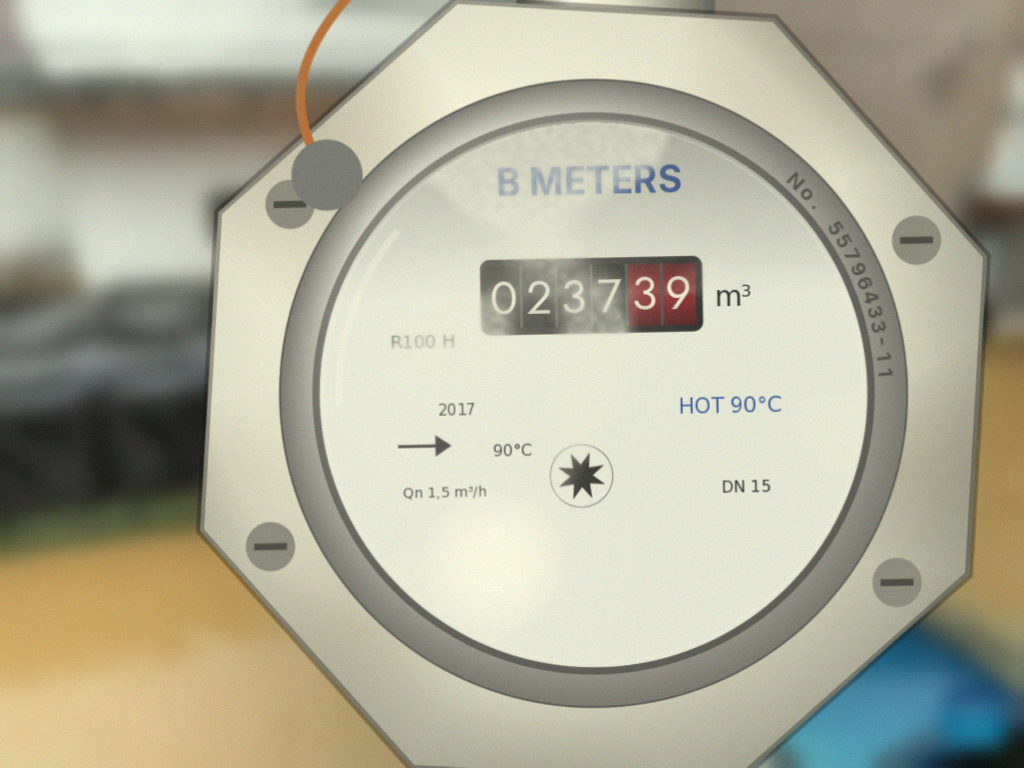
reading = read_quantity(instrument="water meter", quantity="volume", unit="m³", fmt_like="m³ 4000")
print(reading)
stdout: m³ 237.39
